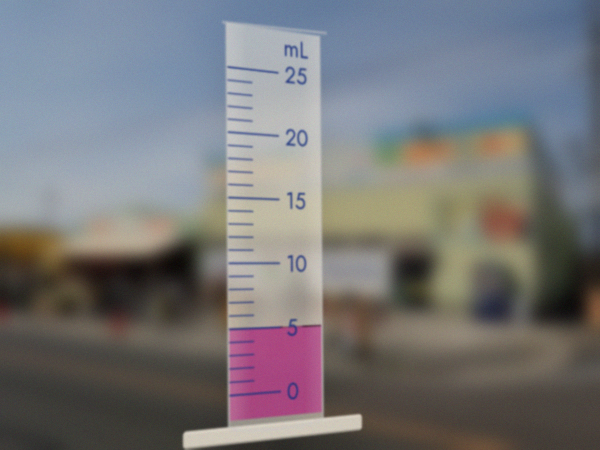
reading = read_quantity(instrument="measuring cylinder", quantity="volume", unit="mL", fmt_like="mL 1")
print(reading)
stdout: mL 5
